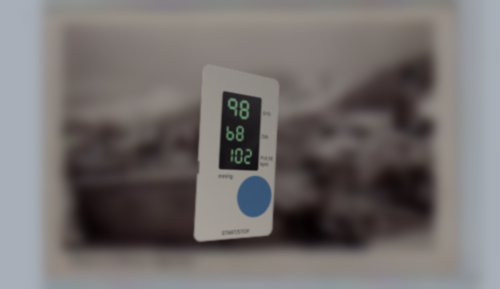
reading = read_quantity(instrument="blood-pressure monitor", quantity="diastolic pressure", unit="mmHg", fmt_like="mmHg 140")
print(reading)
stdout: mmHg 68
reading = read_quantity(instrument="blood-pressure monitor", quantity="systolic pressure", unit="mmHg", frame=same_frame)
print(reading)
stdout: mmHg 98
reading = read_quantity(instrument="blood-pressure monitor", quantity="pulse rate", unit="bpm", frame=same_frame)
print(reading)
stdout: bpm 102
